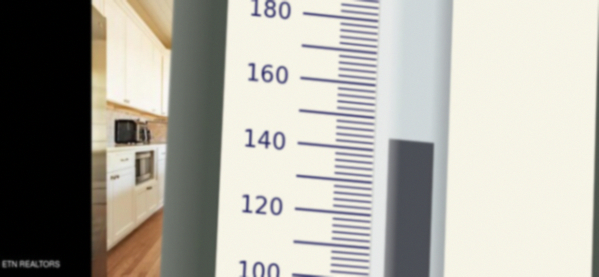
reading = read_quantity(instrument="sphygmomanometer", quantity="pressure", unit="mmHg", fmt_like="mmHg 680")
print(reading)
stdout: mmHg 144
